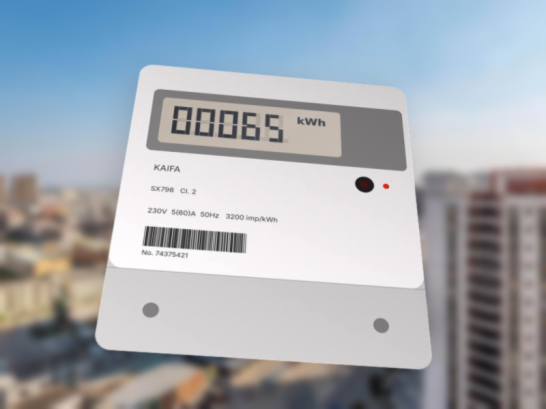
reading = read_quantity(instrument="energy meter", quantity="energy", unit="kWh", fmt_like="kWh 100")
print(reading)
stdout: kWh 65
